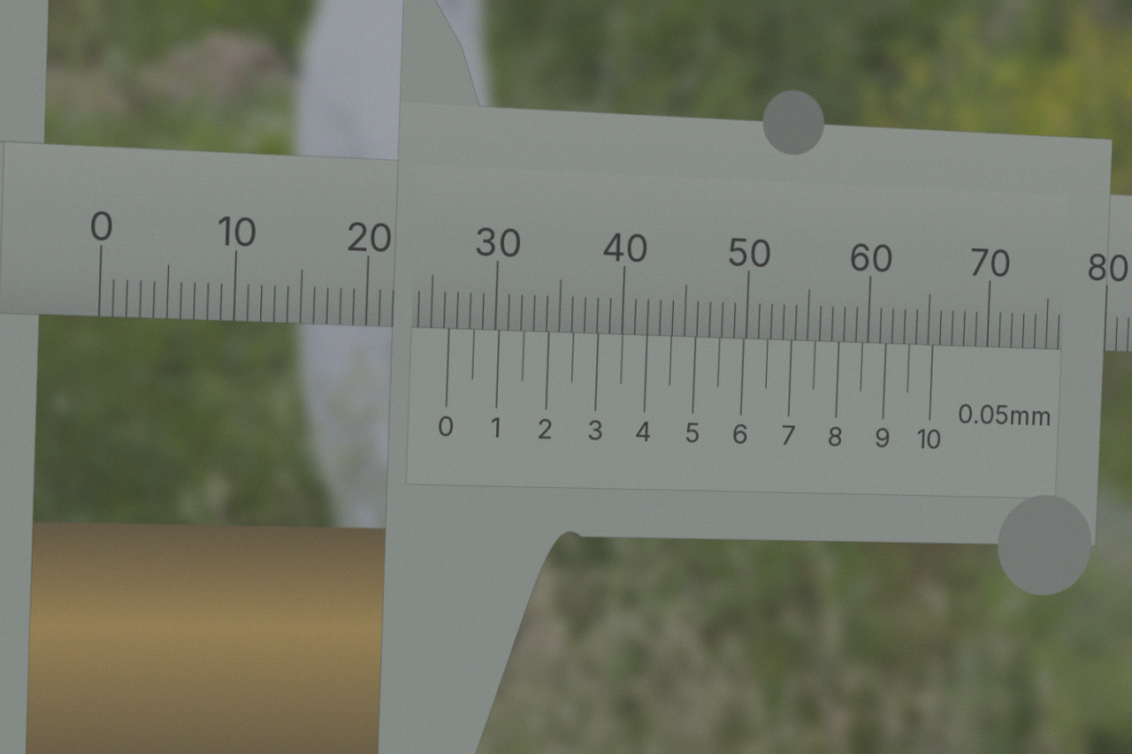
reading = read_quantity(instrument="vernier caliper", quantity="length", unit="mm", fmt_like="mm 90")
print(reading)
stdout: mm 26.4
